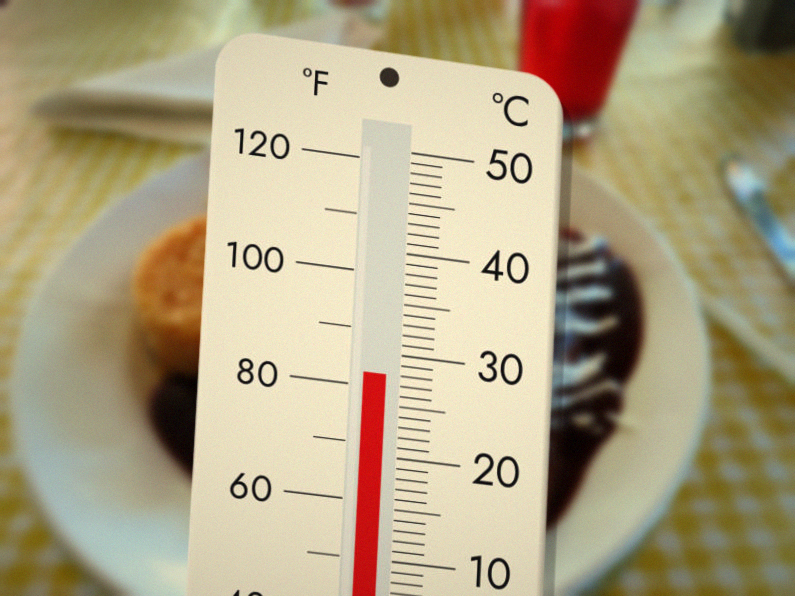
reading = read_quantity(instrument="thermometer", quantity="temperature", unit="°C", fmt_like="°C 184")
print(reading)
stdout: °C 28
